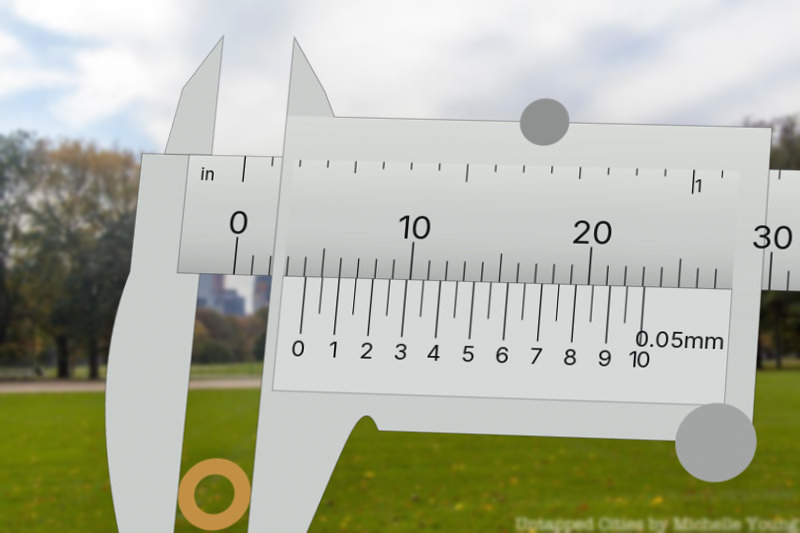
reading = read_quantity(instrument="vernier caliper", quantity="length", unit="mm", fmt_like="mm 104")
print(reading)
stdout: mm 4.1
